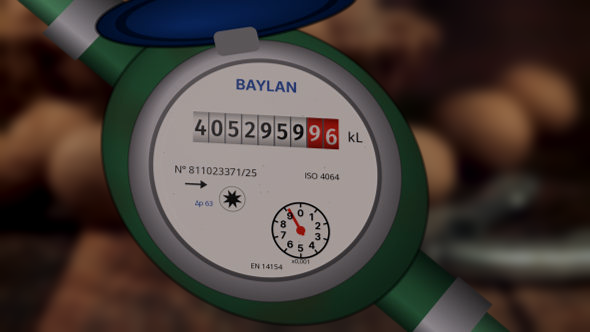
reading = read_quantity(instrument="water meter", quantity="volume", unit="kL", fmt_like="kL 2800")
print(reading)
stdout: kL 4052959.959
